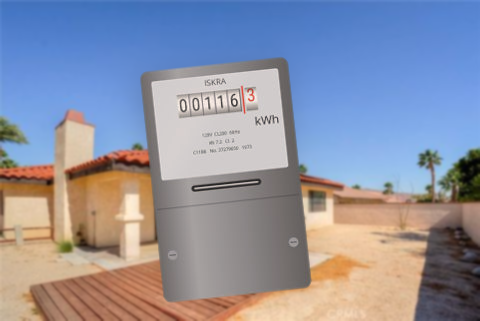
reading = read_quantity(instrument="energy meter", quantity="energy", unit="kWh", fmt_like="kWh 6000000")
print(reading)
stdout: kWh 116.3
